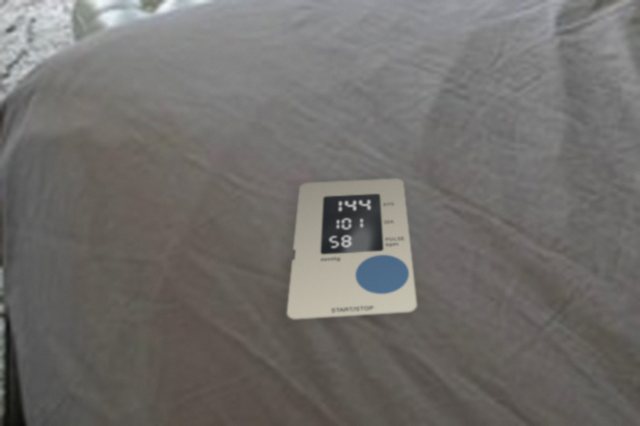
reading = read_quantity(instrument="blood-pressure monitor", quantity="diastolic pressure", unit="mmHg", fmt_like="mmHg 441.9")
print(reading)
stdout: mmHg 101
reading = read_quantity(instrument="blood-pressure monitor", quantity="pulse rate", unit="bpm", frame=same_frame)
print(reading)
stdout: bpm 58
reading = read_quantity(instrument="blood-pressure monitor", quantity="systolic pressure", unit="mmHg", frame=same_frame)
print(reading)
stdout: mmHg 144
